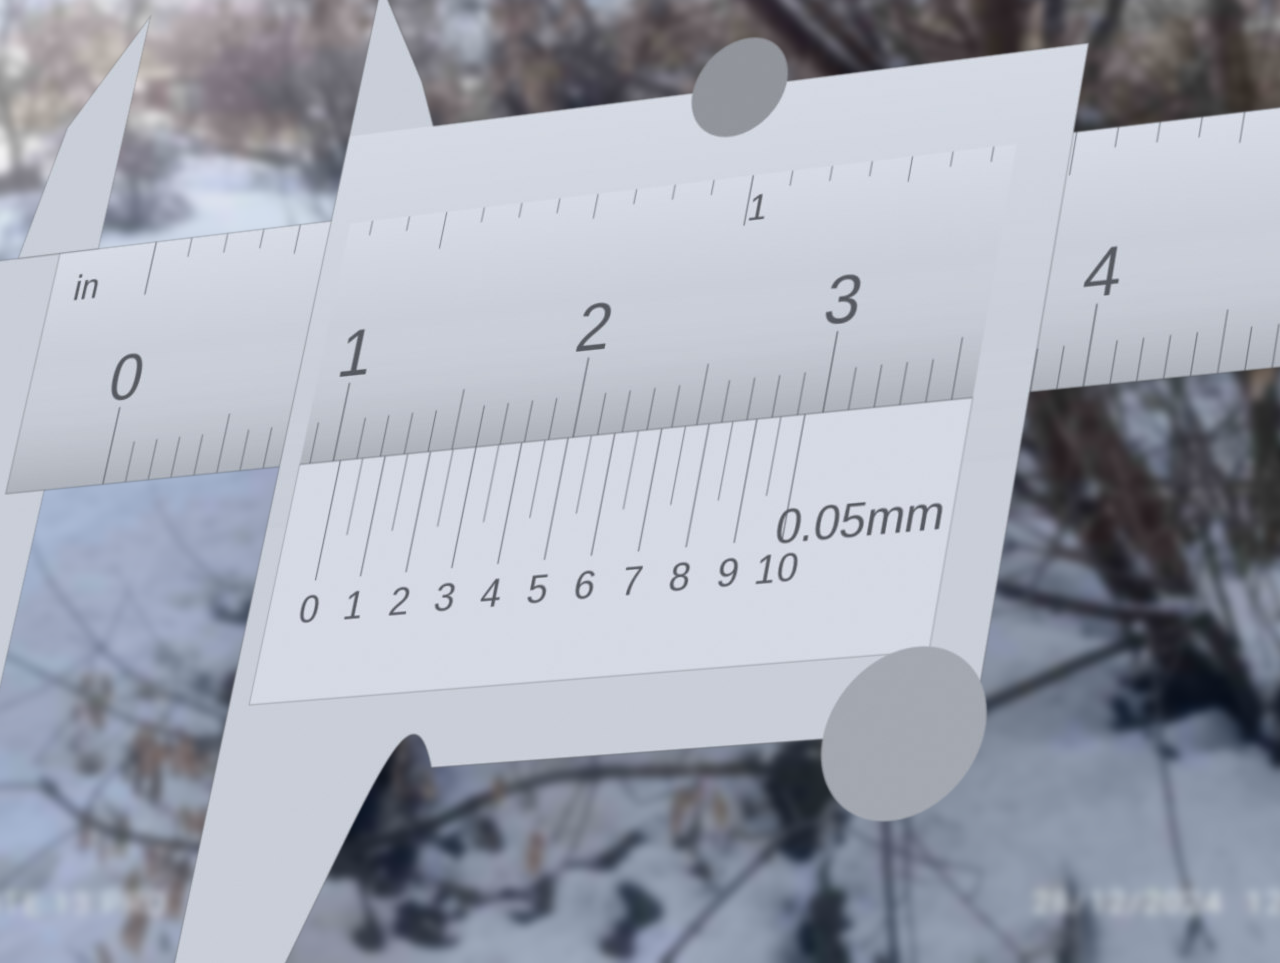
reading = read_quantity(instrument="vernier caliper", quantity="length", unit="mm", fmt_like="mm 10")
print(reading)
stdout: mm 10.3
